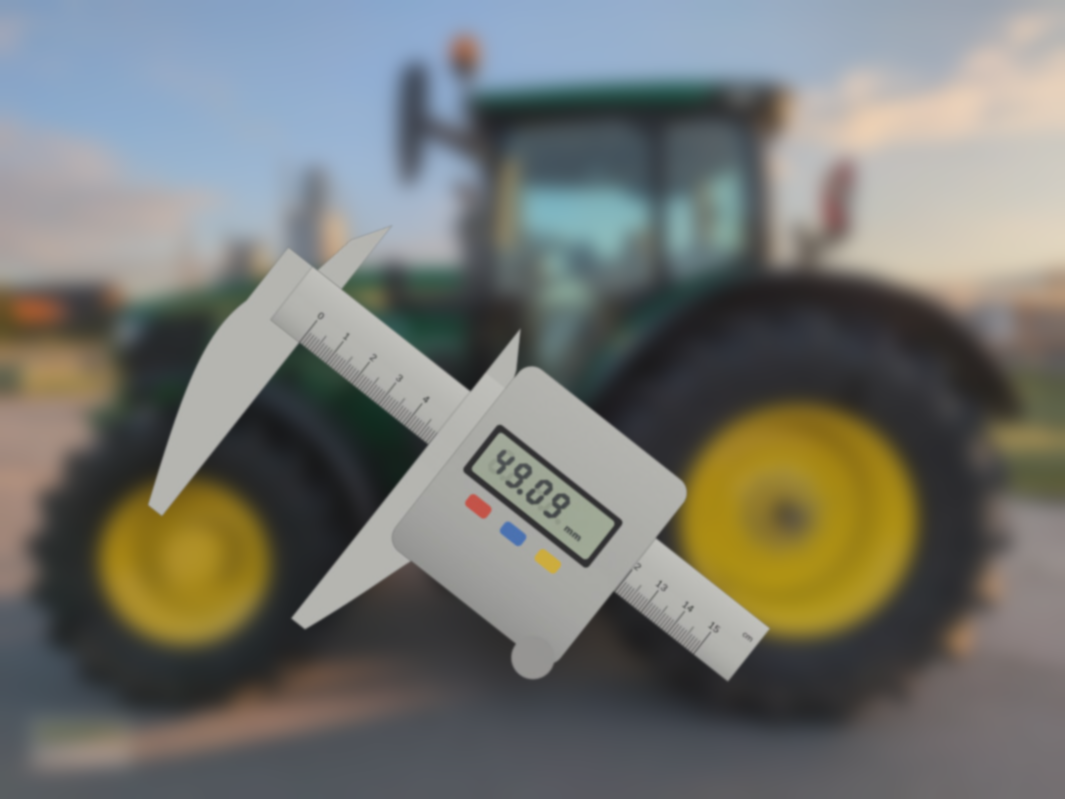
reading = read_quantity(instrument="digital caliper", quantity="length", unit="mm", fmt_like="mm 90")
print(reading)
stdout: mm 49.09
